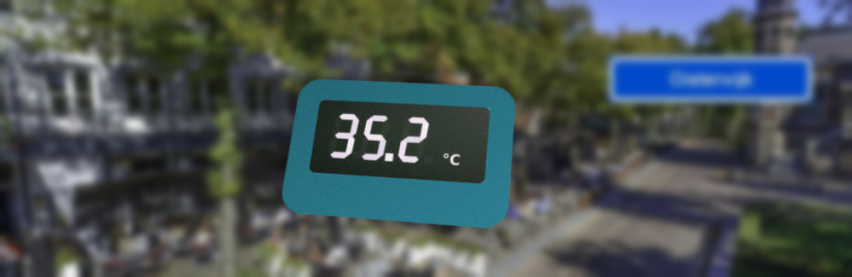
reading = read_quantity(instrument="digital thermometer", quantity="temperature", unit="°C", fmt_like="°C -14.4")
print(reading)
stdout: °C 35.2
